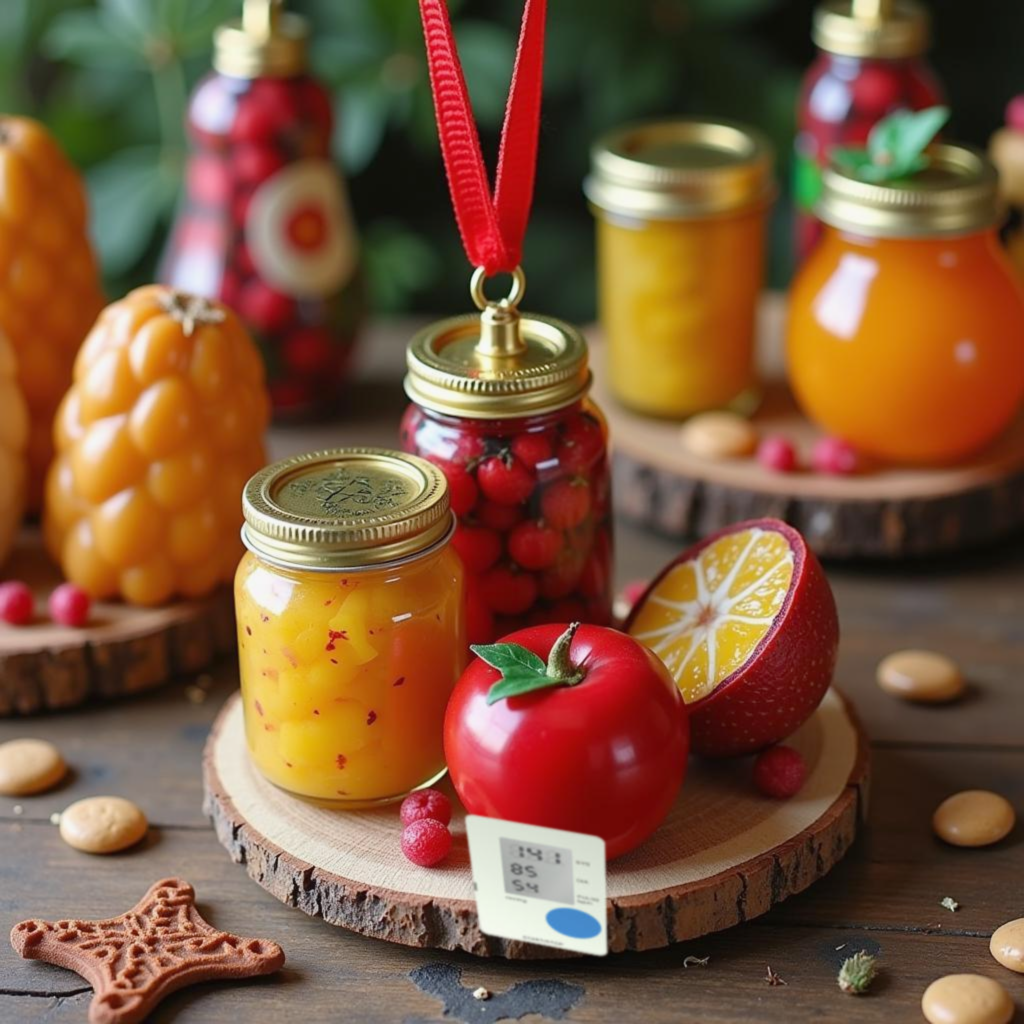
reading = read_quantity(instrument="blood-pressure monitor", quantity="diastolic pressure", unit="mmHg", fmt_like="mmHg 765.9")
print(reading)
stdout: mmHg 85
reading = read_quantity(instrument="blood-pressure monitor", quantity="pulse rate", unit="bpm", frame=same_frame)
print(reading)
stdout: bpm 54
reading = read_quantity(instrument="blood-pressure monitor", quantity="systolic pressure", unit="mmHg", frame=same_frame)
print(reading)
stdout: mmHg 141
